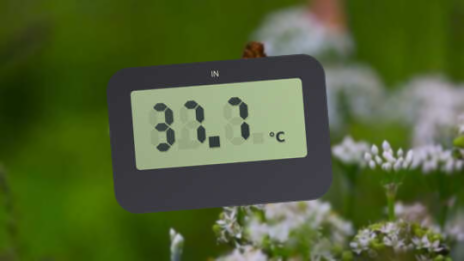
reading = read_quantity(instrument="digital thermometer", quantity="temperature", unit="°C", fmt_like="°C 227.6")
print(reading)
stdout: °C 37.7
